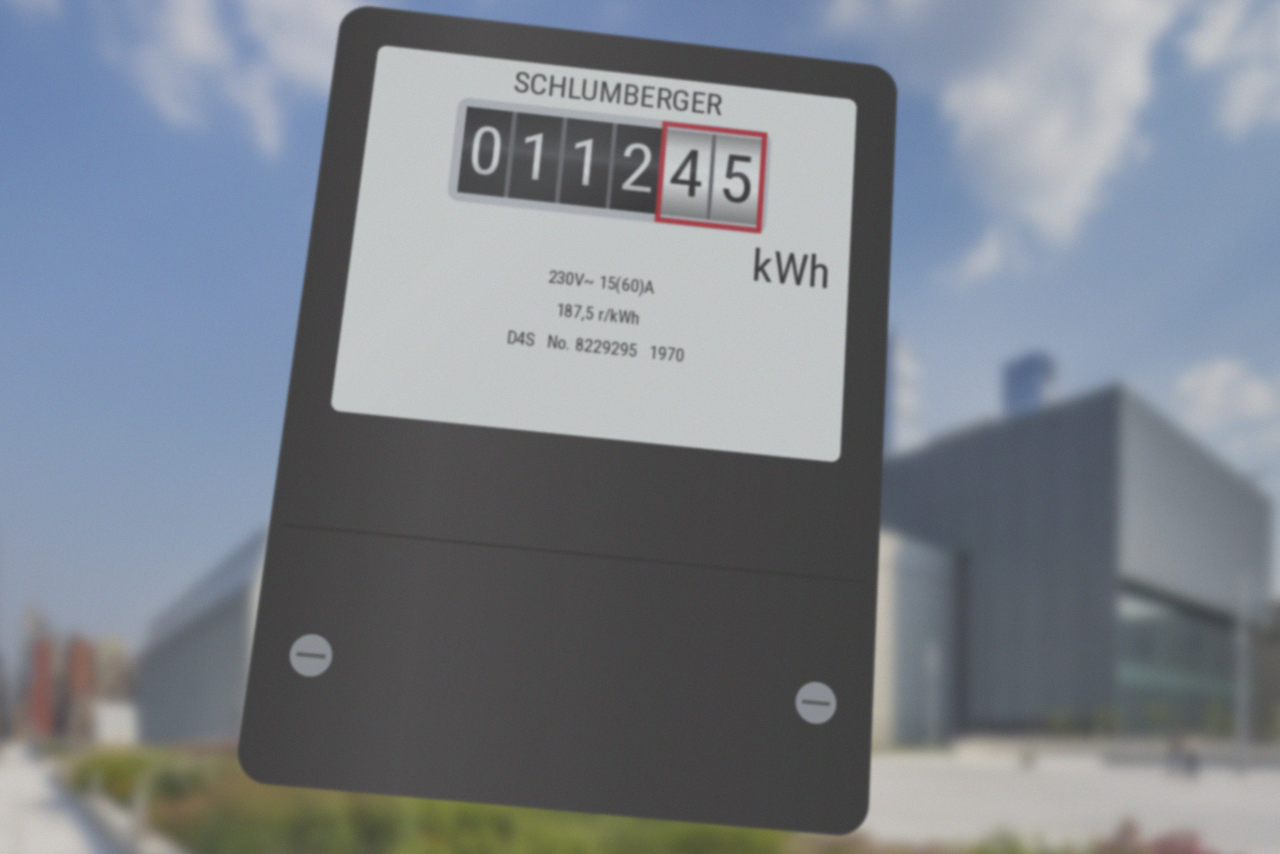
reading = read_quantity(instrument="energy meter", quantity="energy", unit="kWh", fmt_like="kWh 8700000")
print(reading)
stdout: kWh 112.45
